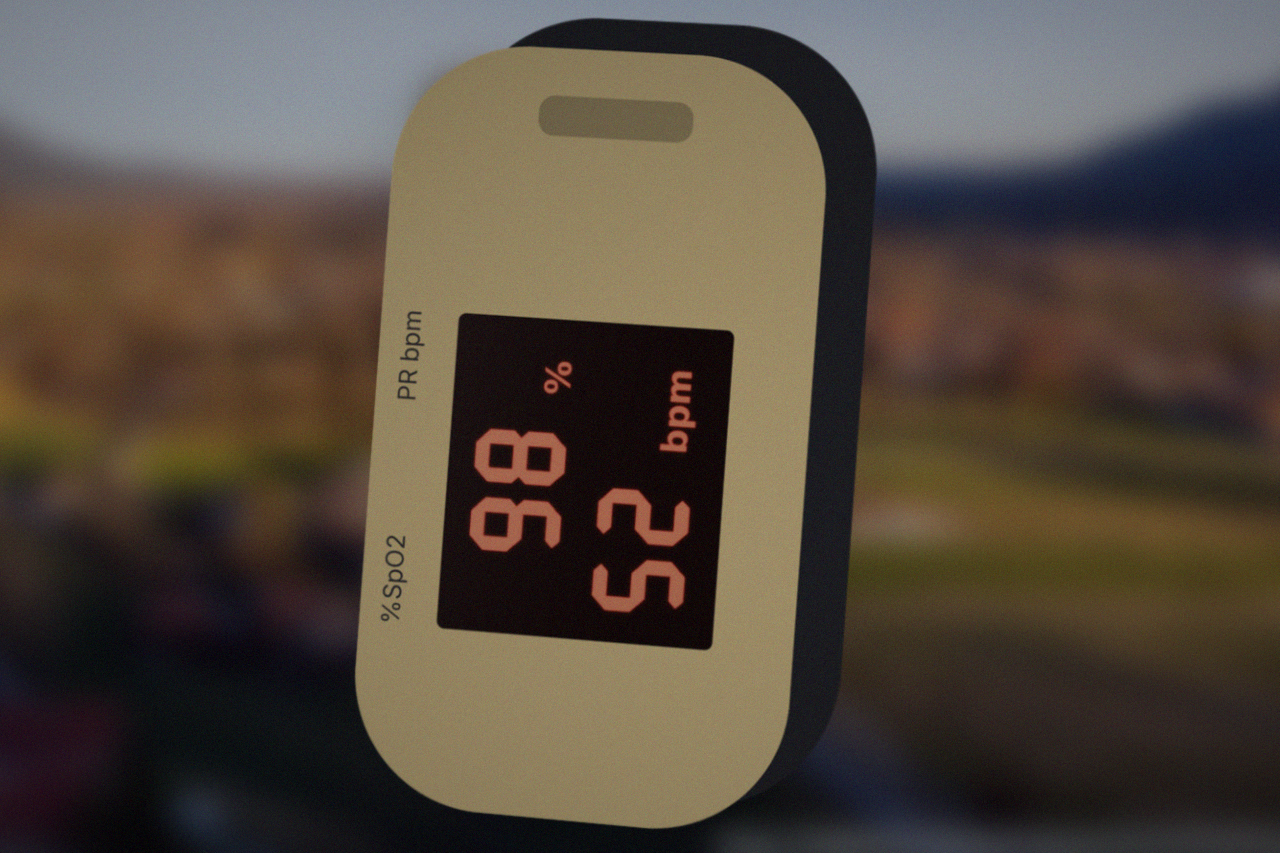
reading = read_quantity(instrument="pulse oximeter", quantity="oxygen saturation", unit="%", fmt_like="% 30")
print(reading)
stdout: % 98
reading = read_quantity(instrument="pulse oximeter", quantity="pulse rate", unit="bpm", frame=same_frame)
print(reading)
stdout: bpm 52
